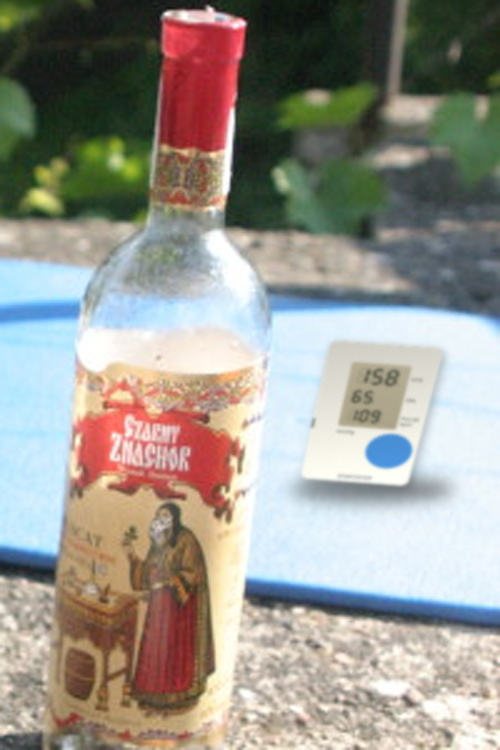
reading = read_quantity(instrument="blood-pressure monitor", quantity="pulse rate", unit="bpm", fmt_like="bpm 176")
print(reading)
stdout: bpm 109
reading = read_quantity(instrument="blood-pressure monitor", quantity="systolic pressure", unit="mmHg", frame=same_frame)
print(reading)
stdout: mmHg 158
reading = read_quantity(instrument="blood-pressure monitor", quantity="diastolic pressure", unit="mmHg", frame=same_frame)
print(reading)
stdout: mmHg 65
